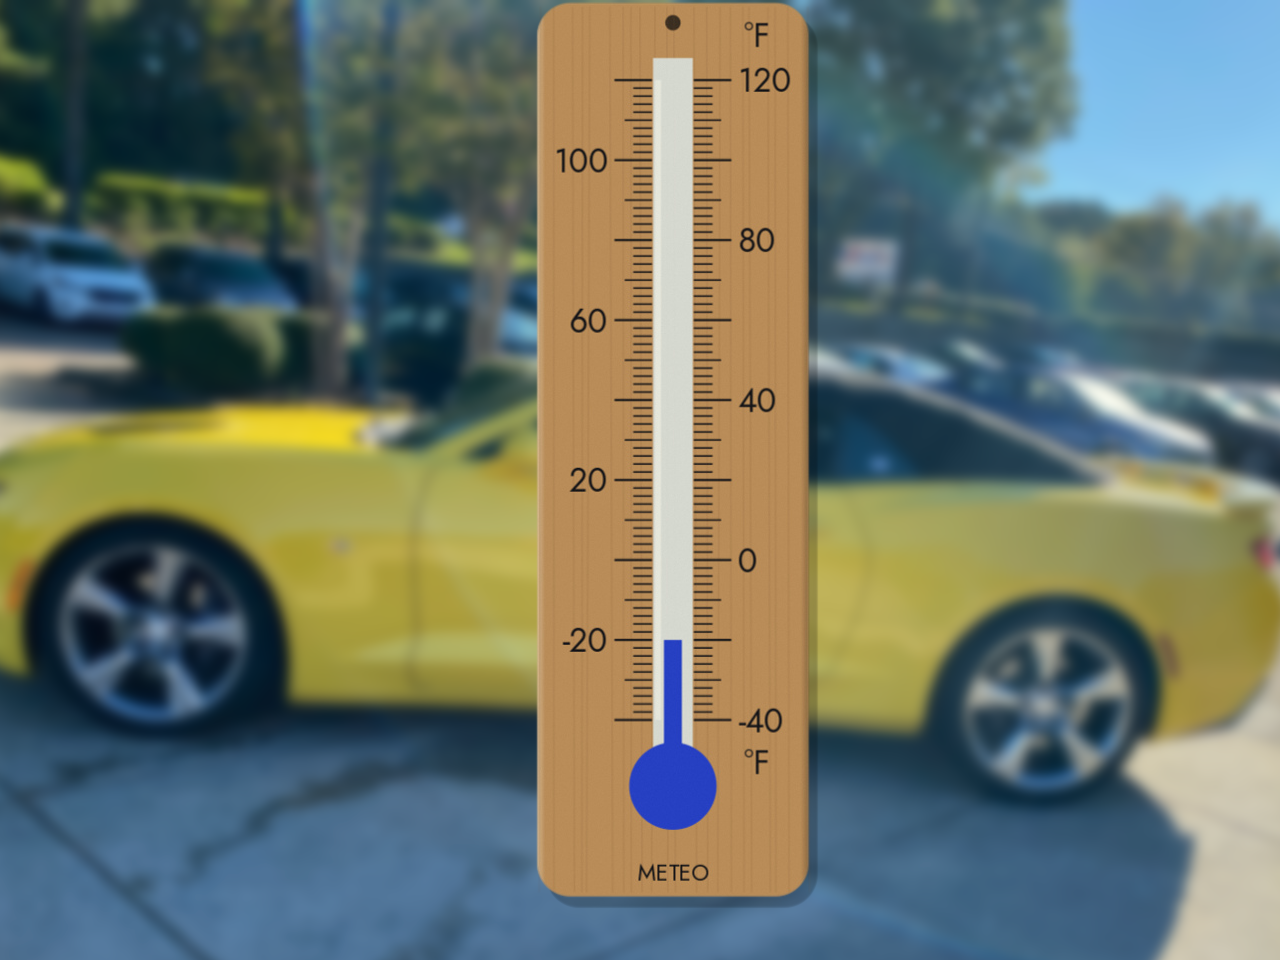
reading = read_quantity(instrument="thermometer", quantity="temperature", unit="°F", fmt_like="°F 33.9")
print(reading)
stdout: °F -20
